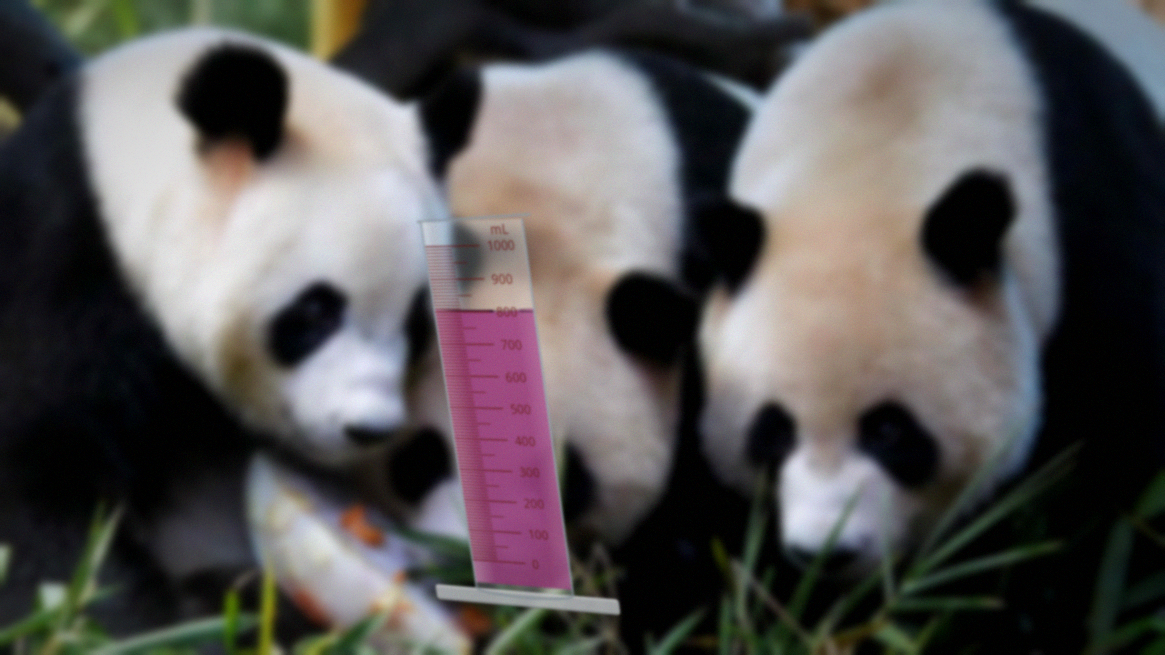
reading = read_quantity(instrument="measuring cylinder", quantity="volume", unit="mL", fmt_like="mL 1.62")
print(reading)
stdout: mL 800
